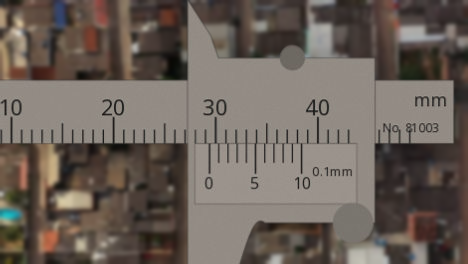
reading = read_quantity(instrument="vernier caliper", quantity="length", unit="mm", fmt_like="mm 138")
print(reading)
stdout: mm 29.4
